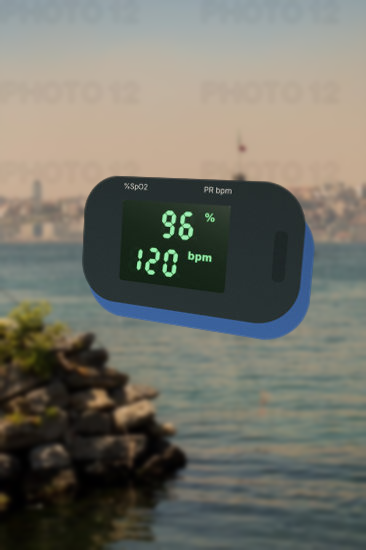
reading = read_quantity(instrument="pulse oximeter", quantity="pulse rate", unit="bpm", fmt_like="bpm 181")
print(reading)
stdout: bpm 120
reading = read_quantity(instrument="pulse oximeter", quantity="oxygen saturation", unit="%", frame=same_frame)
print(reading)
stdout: % 96
